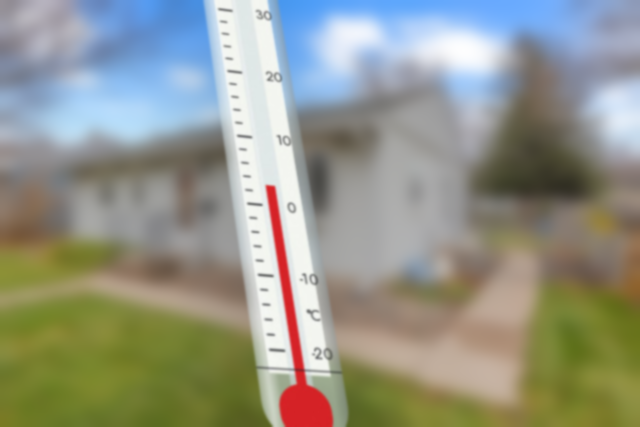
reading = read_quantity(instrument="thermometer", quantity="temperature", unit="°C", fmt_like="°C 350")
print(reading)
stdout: °C 3
